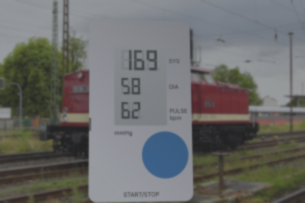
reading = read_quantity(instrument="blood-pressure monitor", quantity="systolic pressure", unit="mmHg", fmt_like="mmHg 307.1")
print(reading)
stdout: mmHg 169
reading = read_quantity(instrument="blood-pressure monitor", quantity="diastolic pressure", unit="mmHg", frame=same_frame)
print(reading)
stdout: mmHg 58
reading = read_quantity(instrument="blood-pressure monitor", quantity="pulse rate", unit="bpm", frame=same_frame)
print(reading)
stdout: bpm 62
